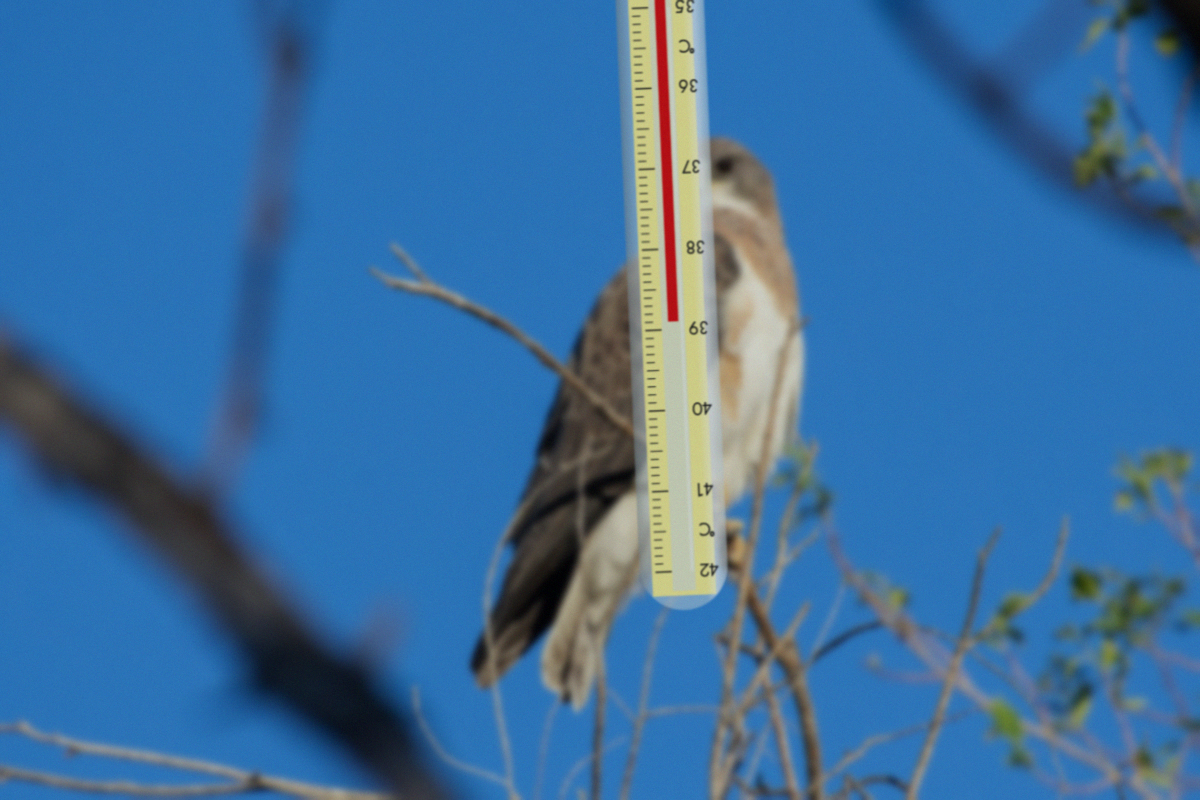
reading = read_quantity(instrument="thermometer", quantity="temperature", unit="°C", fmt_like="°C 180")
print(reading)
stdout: °C 38.9
